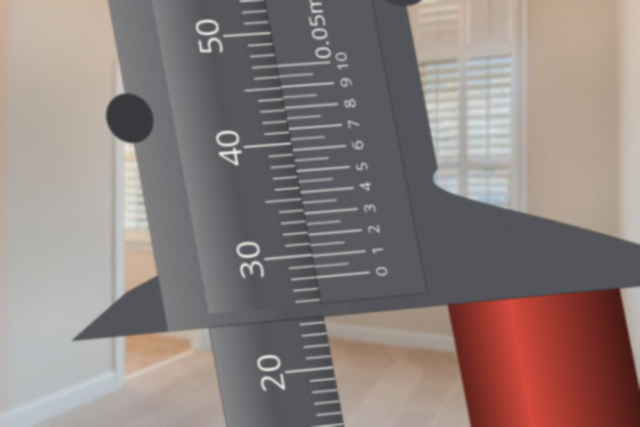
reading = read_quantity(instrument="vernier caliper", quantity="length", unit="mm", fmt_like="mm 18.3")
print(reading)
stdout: mm 28.0
